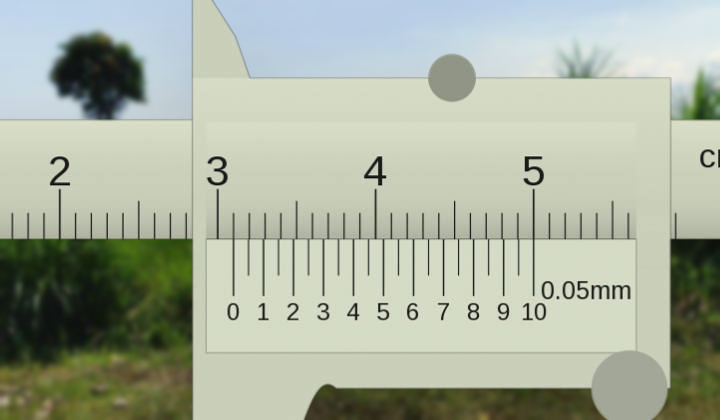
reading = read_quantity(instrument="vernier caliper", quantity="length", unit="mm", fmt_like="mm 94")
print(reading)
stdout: mm 31.0
